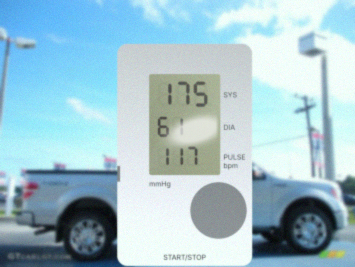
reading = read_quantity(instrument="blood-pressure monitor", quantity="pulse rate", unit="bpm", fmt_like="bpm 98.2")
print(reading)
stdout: bpm 117
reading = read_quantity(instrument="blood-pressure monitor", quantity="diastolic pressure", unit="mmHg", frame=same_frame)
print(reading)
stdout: mmHg 61
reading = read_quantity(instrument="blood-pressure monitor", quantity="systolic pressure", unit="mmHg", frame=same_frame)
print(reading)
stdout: mmHg 175
